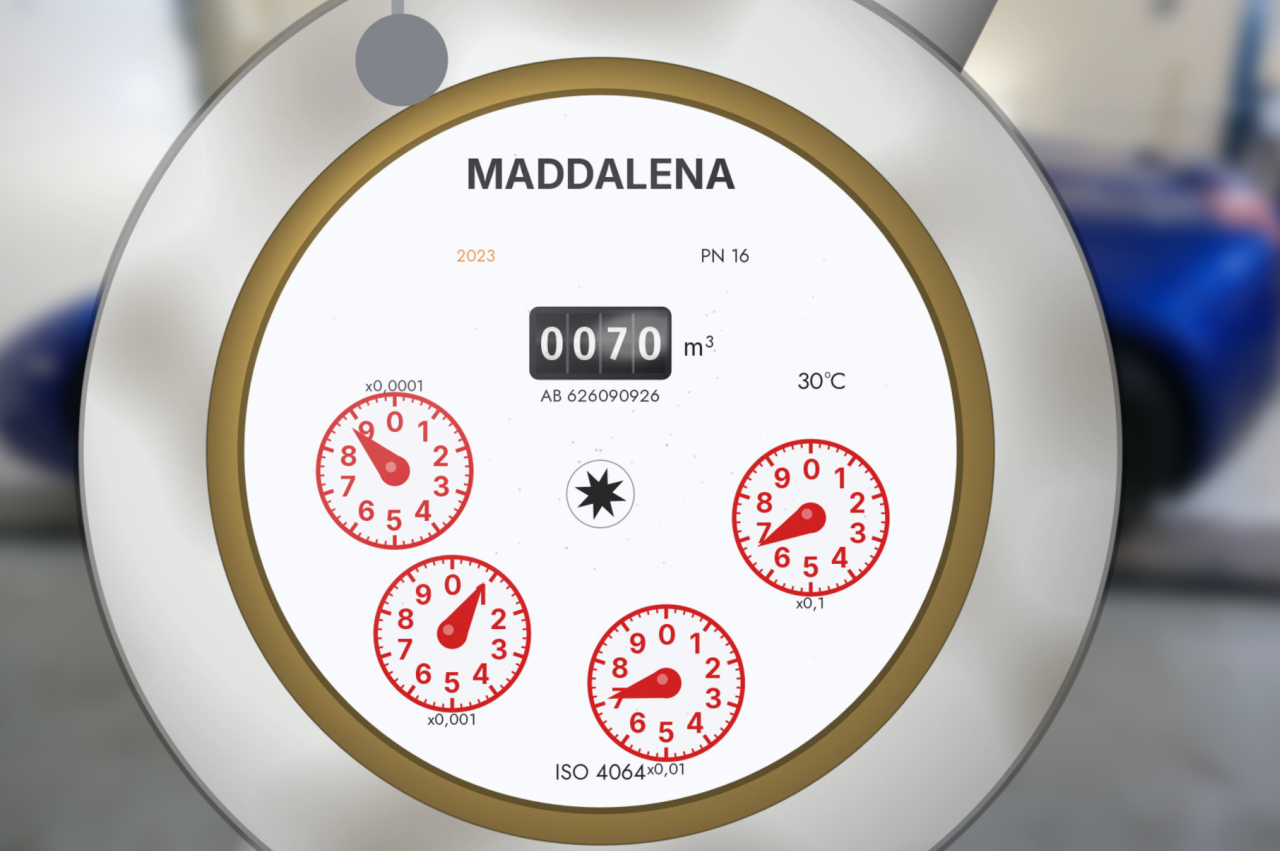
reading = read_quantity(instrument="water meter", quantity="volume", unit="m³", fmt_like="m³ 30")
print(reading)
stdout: m³ 70.6708
